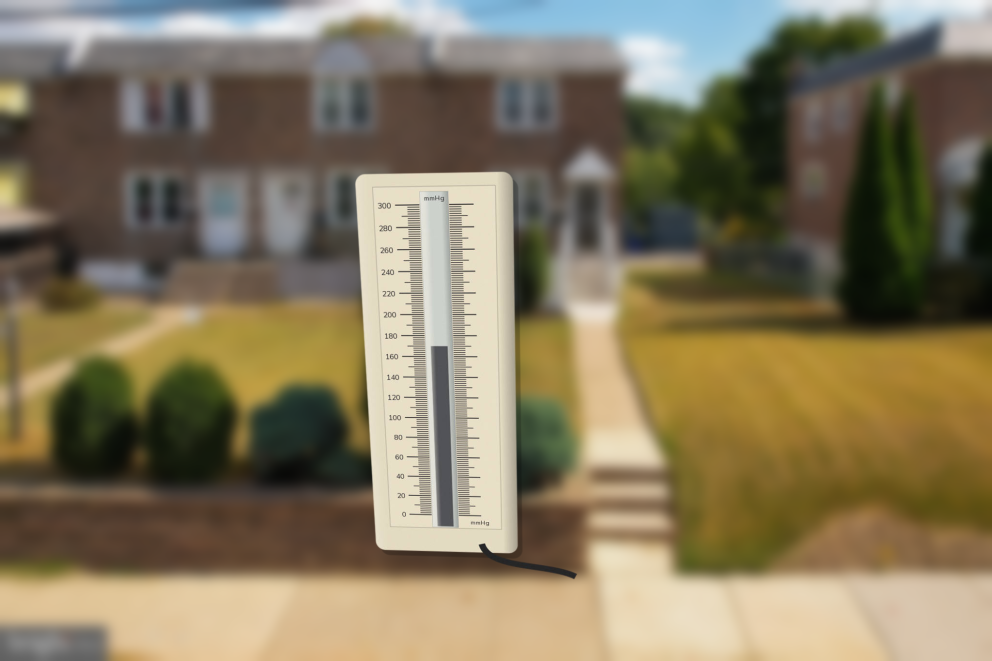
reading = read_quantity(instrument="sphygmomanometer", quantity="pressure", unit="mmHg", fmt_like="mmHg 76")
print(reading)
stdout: mmHg 170
